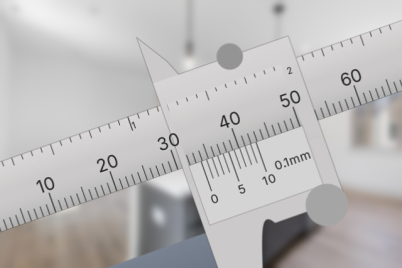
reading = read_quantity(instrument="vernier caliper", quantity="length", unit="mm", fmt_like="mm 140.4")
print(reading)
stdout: mm 33.8
